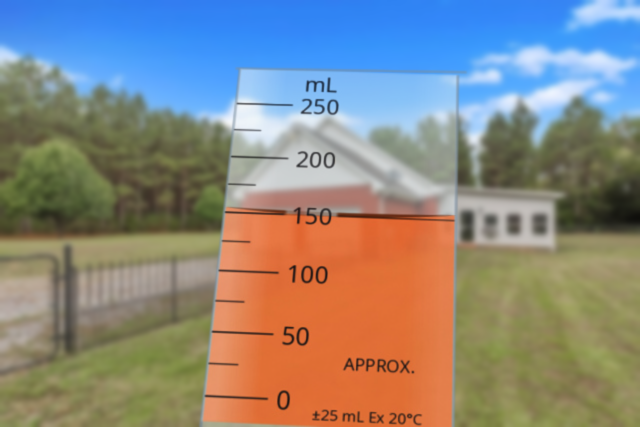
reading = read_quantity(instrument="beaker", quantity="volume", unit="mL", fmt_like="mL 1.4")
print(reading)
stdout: mL 150
